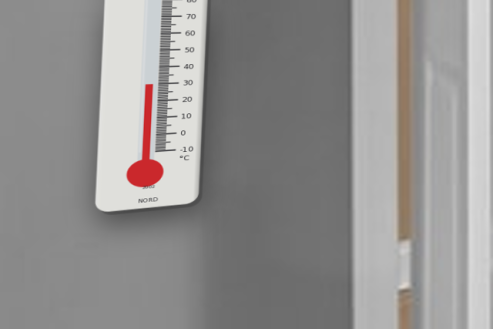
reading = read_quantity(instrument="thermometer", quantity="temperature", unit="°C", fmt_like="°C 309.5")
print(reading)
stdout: °C 30
